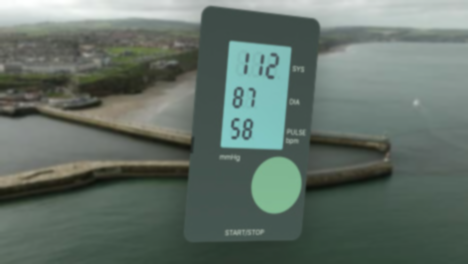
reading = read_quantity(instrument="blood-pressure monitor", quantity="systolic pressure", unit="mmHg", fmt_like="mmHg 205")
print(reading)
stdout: mmHg 112
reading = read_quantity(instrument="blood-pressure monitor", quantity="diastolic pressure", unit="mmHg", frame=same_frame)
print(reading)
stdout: mmHg 87
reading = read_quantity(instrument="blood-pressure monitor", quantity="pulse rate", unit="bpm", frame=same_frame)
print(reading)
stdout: bpm 58
